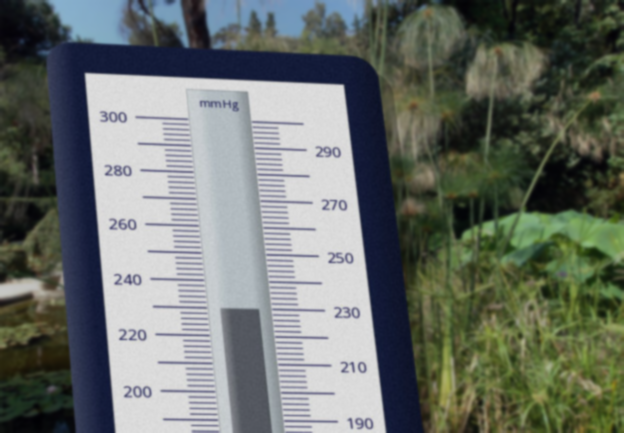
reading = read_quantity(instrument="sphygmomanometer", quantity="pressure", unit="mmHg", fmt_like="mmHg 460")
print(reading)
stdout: mmHg 230
